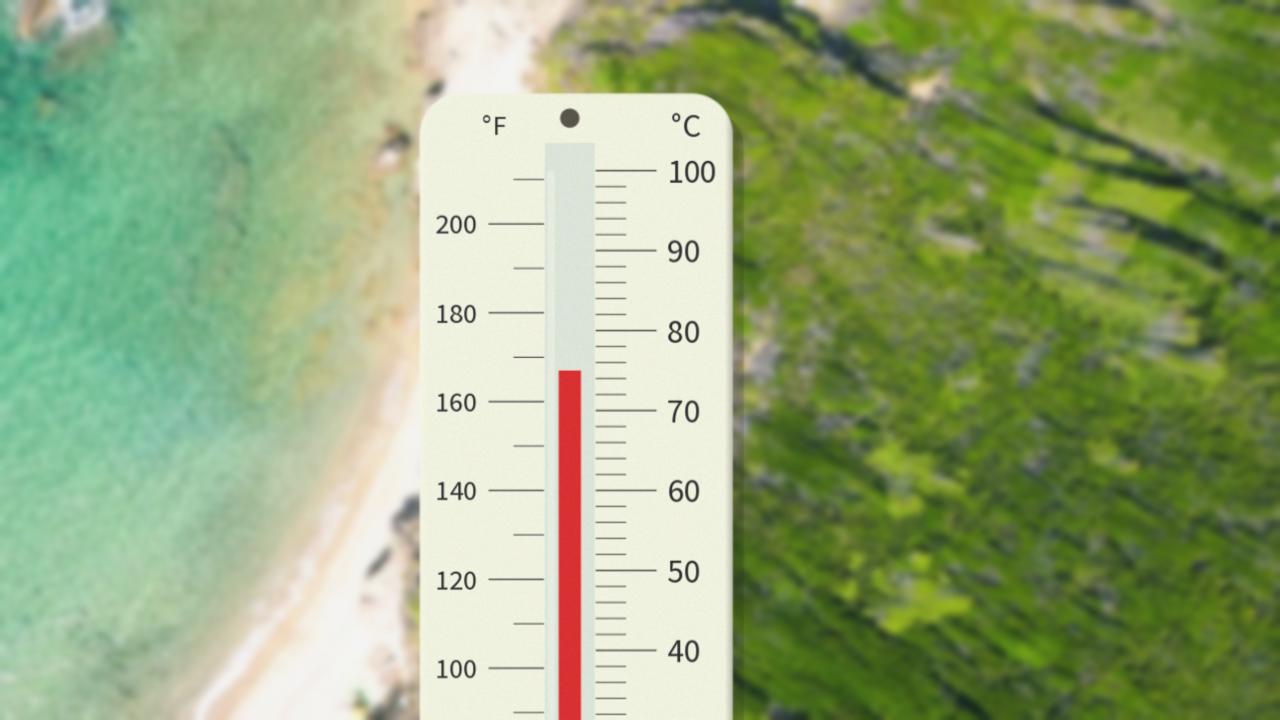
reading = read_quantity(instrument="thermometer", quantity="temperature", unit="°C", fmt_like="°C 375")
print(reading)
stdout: °C 75
